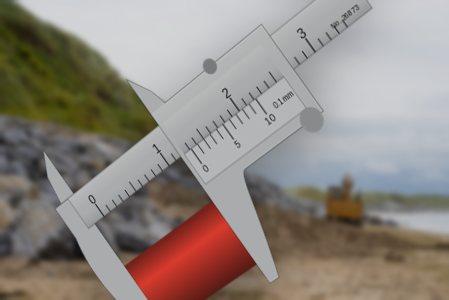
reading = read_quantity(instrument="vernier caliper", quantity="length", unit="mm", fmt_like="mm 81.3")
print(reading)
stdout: mm 13.2
